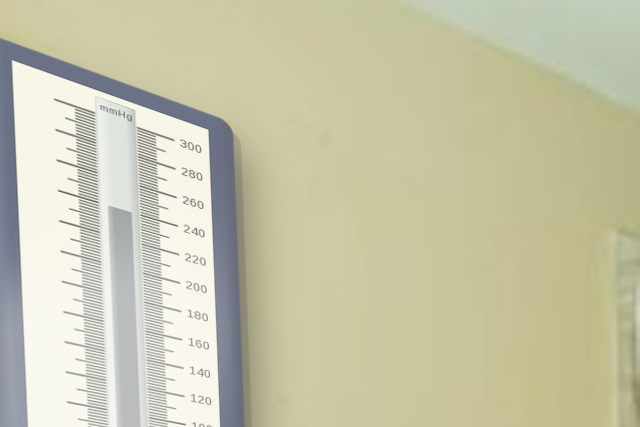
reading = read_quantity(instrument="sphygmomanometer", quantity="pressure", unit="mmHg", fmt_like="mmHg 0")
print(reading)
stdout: mmHg 240
